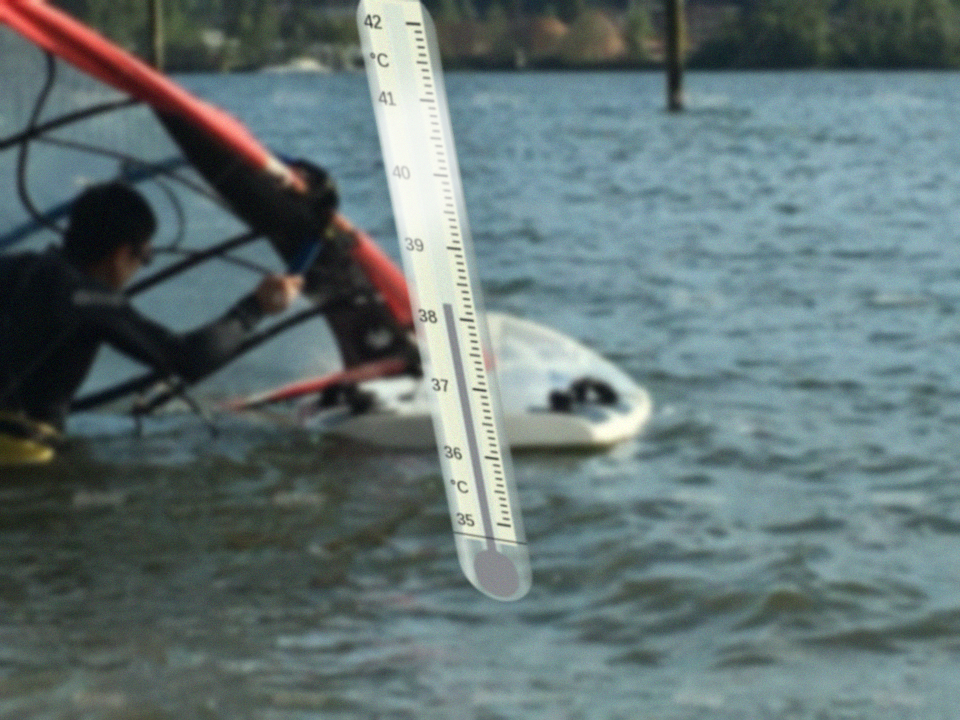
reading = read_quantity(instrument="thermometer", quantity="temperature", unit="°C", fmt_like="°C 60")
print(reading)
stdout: °C 38.2
